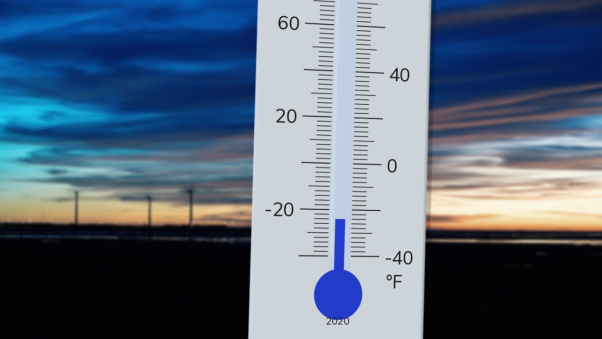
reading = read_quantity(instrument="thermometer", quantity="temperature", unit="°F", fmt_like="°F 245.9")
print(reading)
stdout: °F -24
